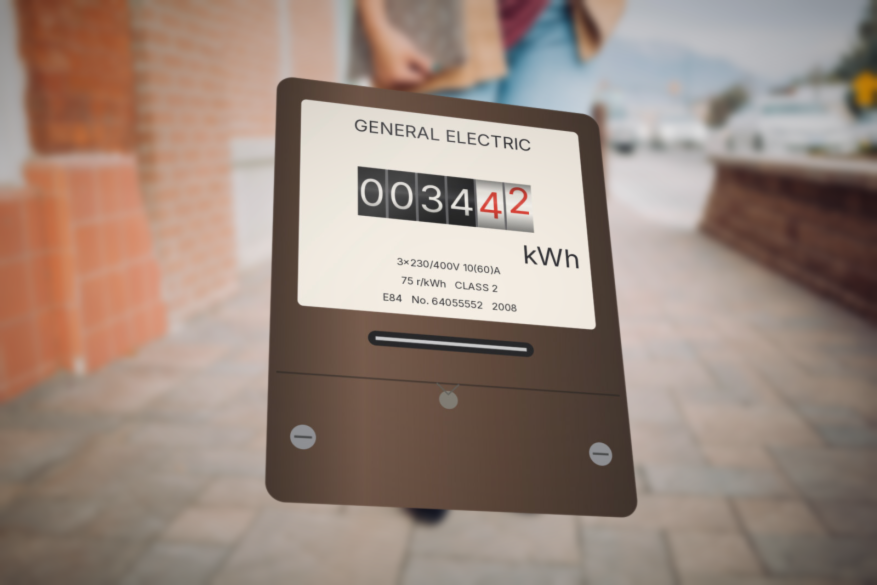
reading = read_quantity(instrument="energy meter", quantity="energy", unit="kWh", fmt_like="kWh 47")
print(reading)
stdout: kWh 34.42
